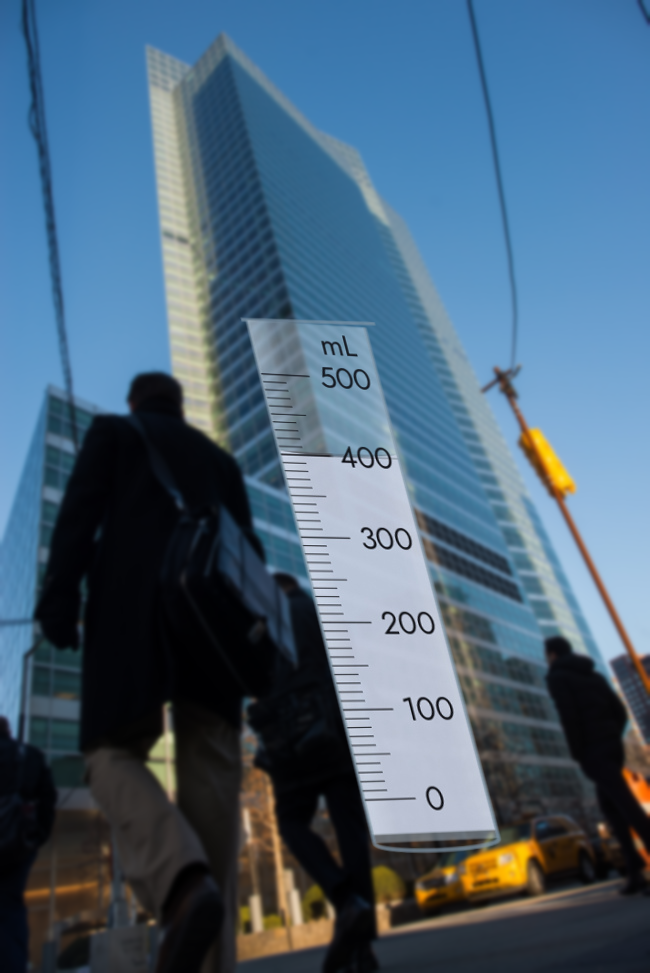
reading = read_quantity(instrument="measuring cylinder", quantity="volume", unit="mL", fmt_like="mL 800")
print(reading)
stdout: mL 400
